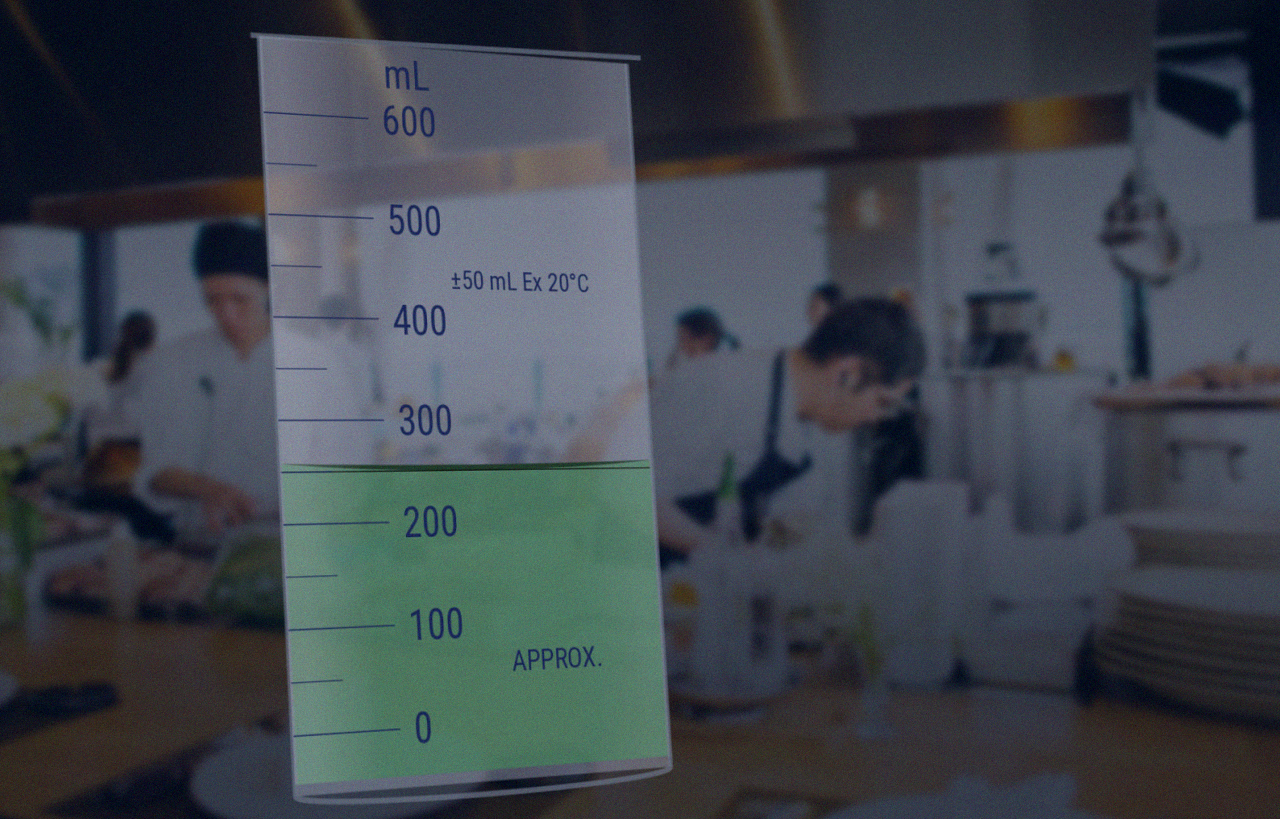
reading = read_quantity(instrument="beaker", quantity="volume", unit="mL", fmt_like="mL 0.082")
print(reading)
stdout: mL 250
